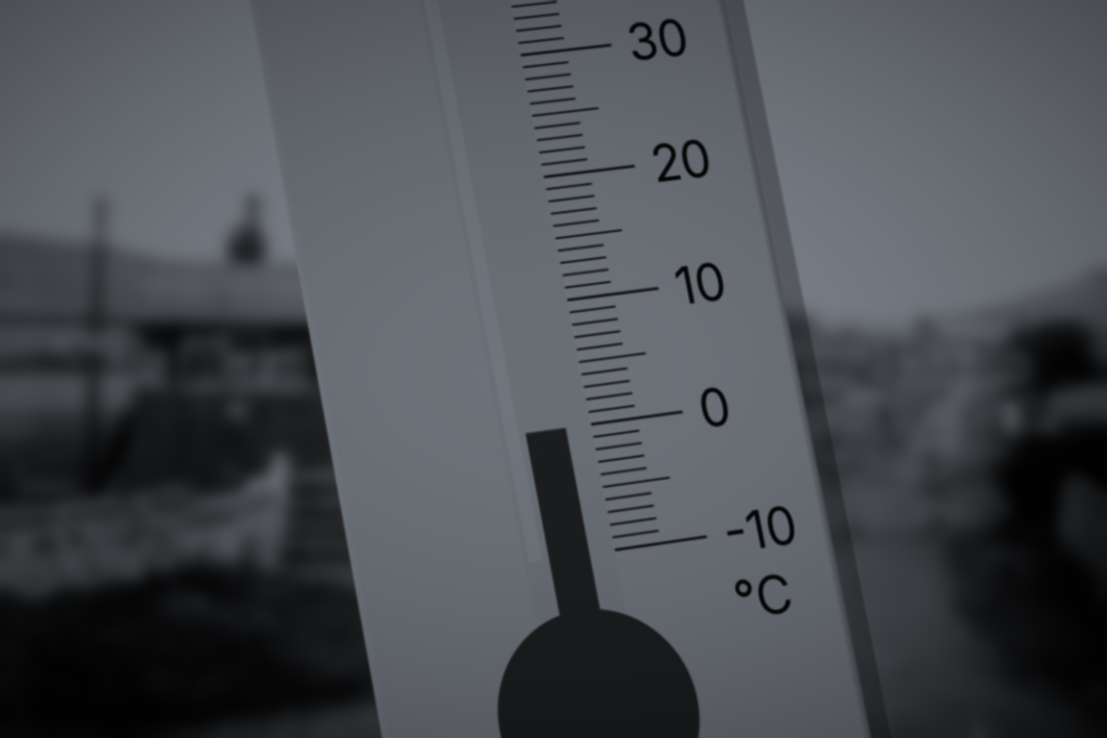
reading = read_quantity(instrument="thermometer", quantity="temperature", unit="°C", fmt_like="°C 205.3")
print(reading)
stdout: °C 0
